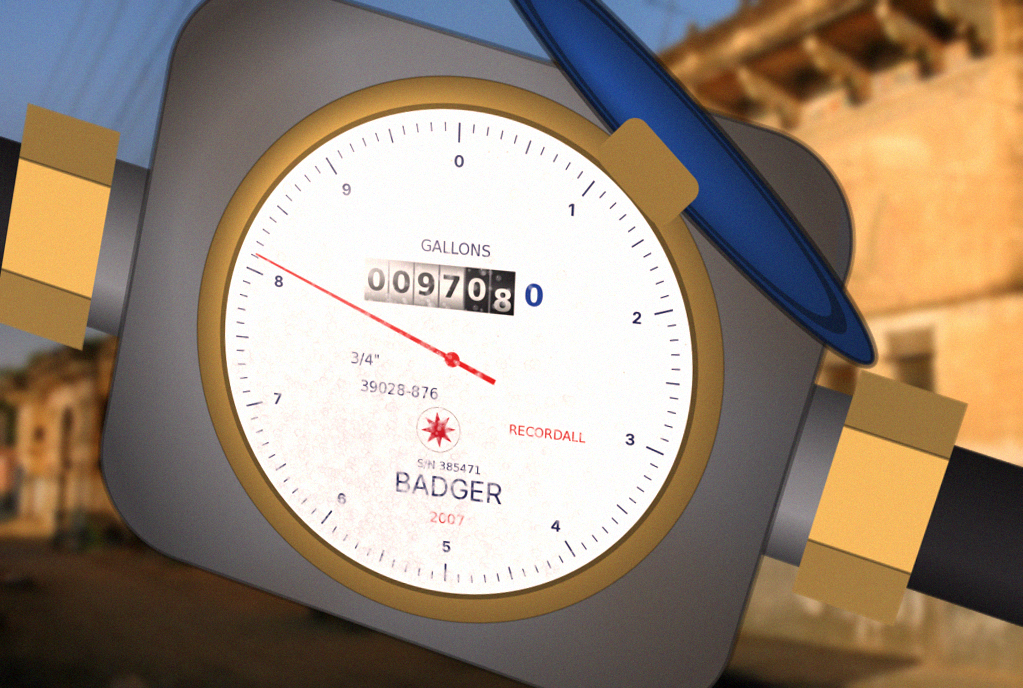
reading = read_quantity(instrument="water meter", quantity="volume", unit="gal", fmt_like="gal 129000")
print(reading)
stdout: gal 97078.1
